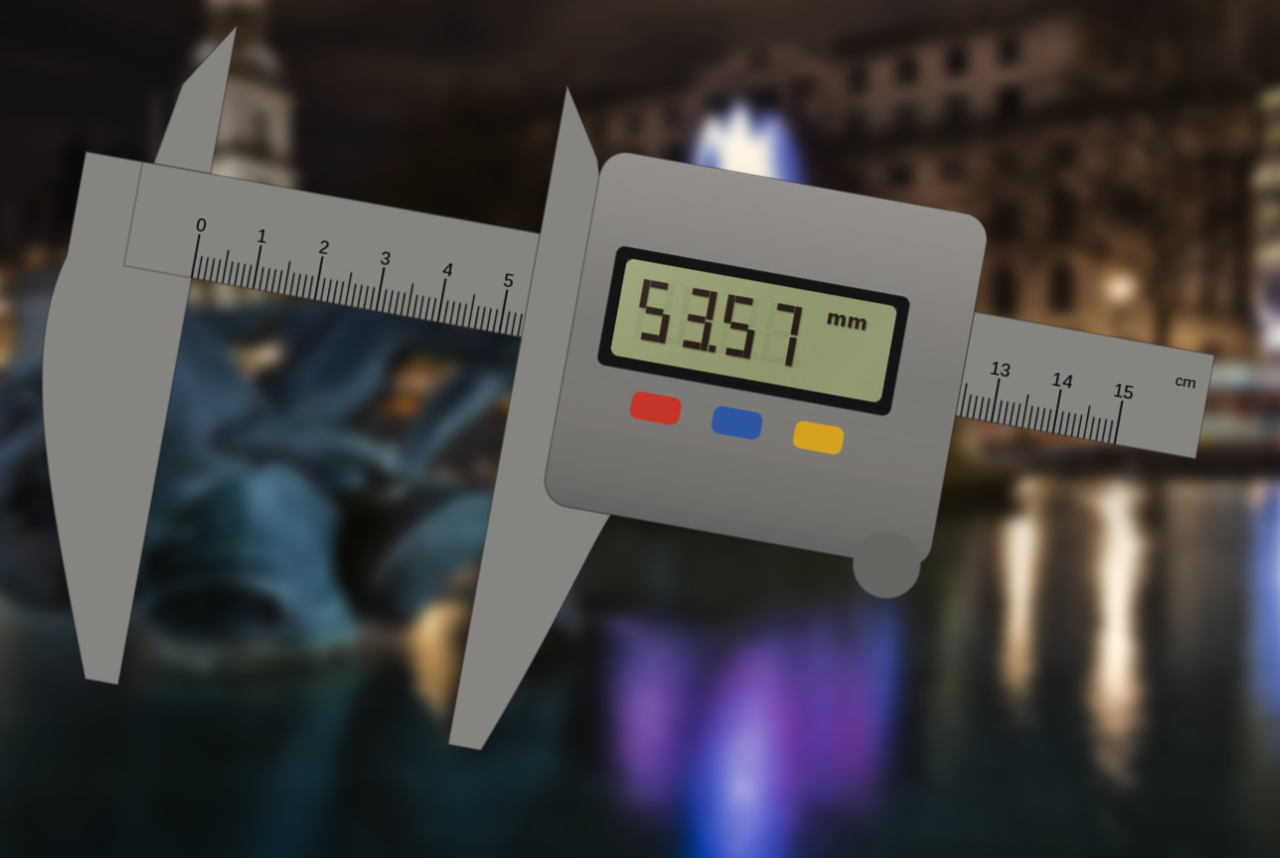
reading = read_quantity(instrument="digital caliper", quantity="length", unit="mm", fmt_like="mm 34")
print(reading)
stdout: mm 53.57
